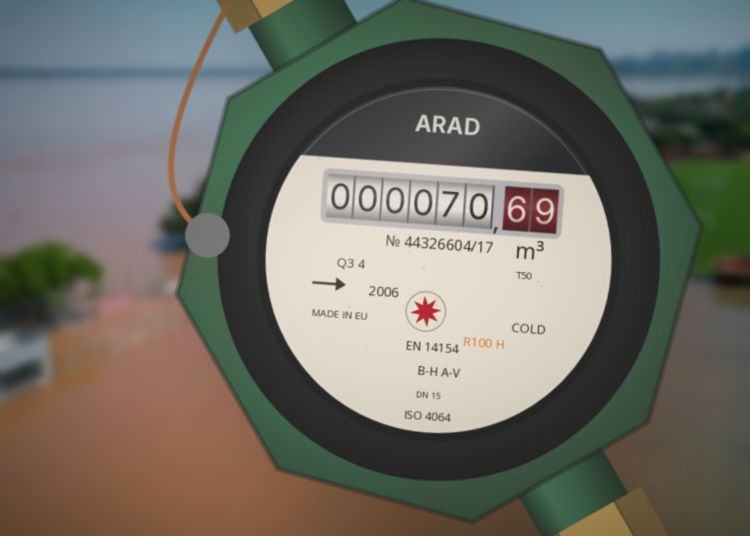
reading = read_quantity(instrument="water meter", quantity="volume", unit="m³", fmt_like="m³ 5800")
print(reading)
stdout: m³ 70.69
